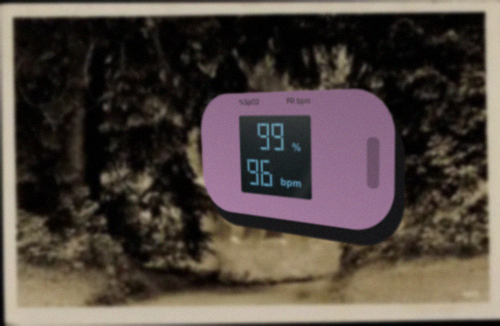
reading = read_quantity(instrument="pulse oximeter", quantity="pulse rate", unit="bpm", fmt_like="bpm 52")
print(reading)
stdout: bpm 96
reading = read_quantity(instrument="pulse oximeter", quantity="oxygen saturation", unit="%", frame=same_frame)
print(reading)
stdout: % 99
